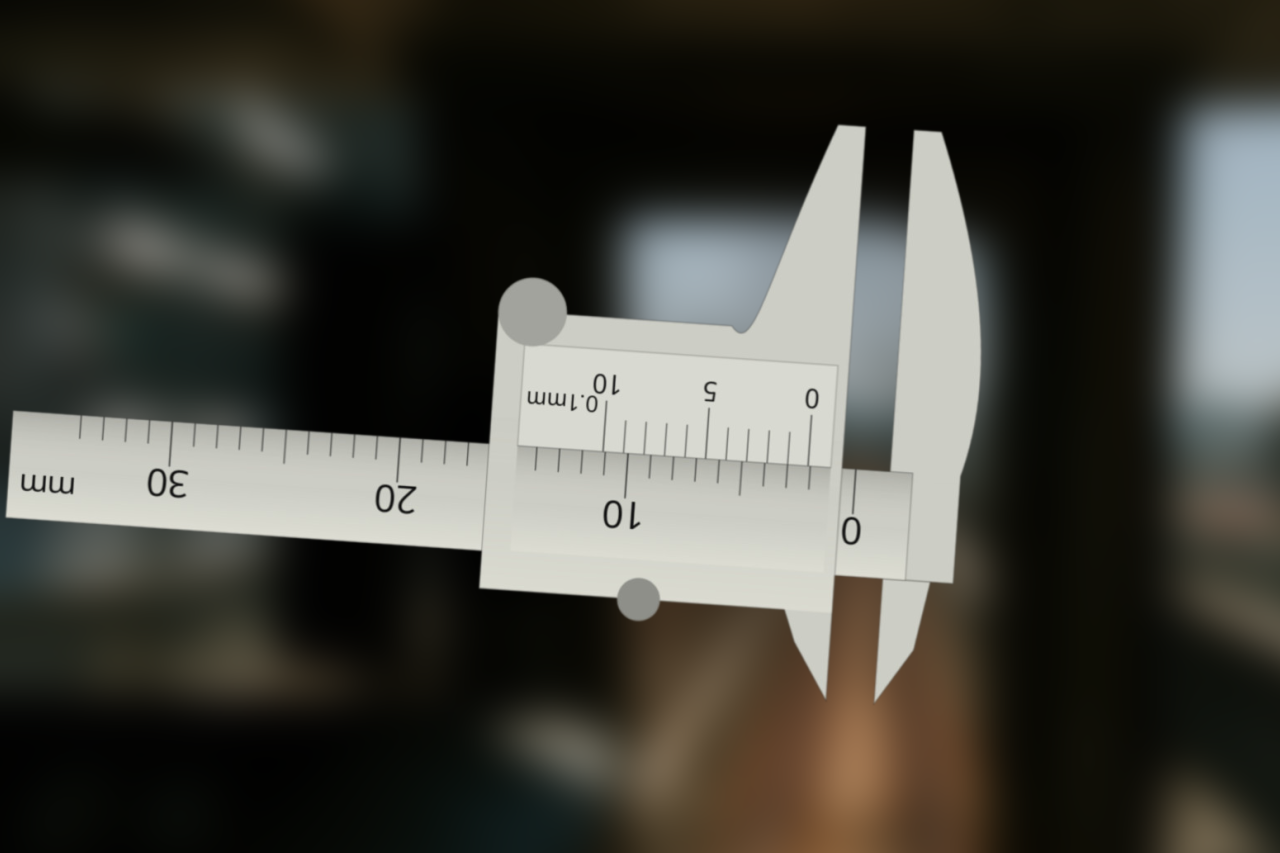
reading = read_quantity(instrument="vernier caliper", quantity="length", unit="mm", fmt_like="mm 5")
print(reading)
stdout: mm 2.1
